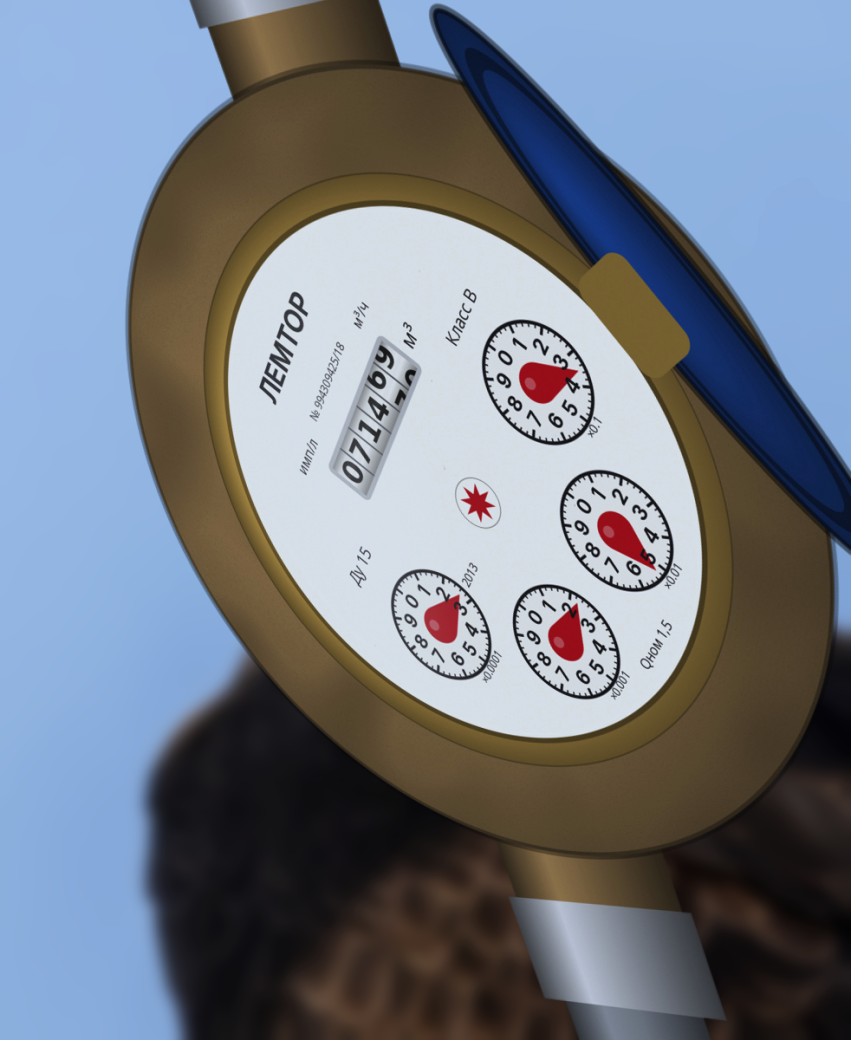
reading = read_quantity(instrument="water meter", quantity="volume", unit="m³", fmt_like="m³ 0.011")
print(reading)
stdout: m³ 71469.3522
